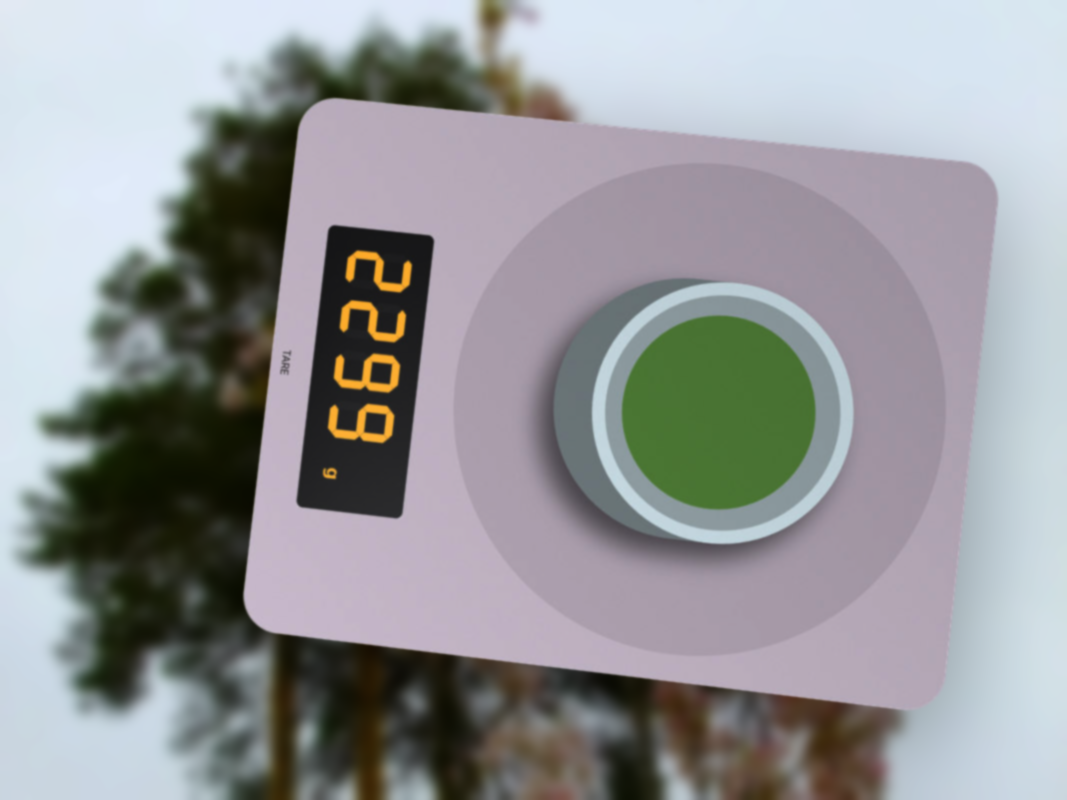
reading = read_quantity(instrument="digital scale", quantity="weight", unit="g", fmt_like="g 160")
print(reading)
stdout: g 2299
